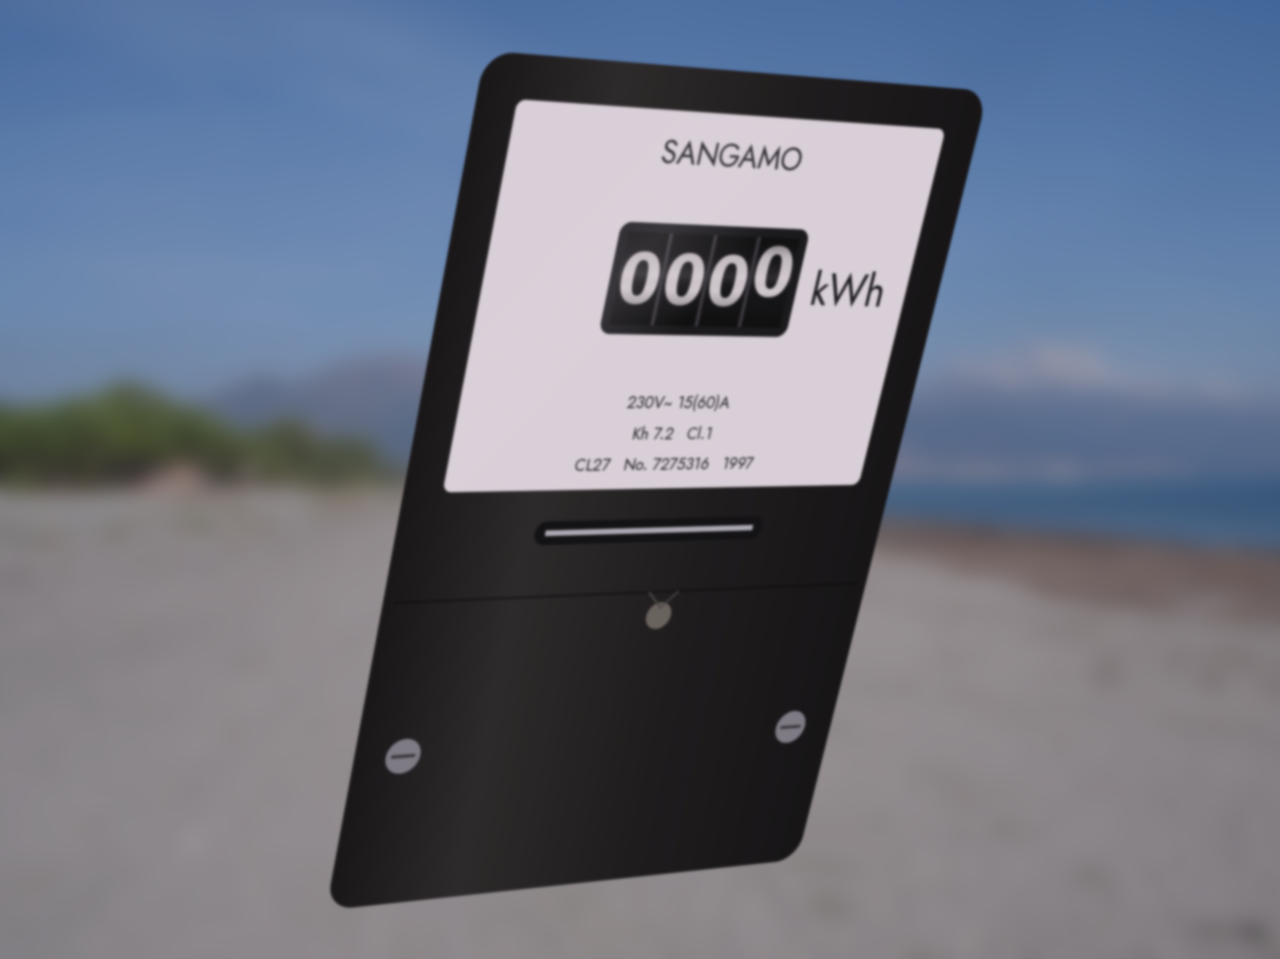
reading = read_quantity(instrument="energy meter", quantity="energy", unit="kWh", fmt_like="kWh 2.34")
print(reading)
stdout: kWh 0
